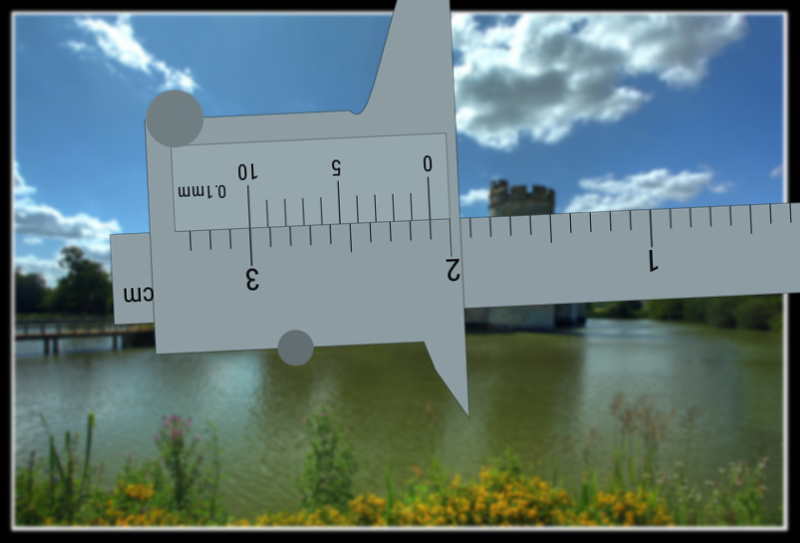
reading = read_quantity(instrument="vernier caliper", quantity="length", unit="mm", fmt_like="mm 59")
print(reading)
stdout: mm 21.0
